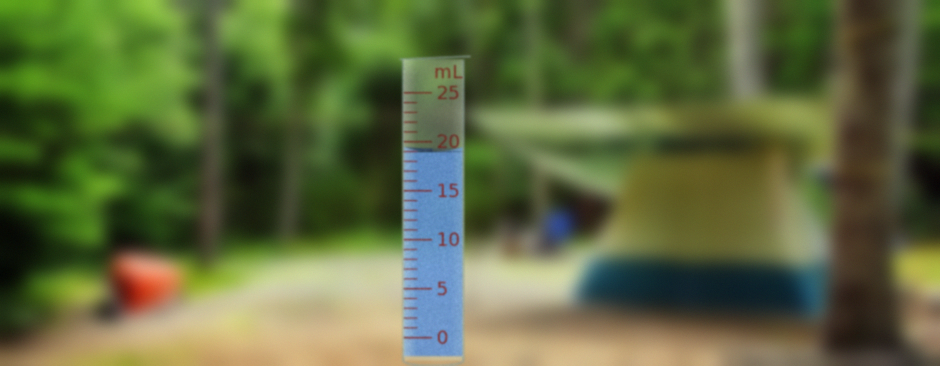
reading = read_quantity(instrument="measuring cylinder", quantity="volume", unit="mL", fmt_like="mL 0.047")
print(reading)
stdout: mL 19
